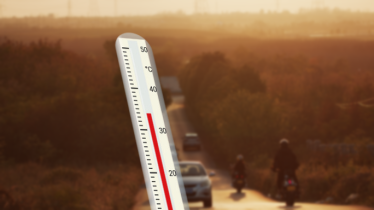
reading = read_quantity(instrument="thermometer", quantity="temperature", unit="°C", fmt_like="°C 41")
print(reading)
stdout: °C 34
